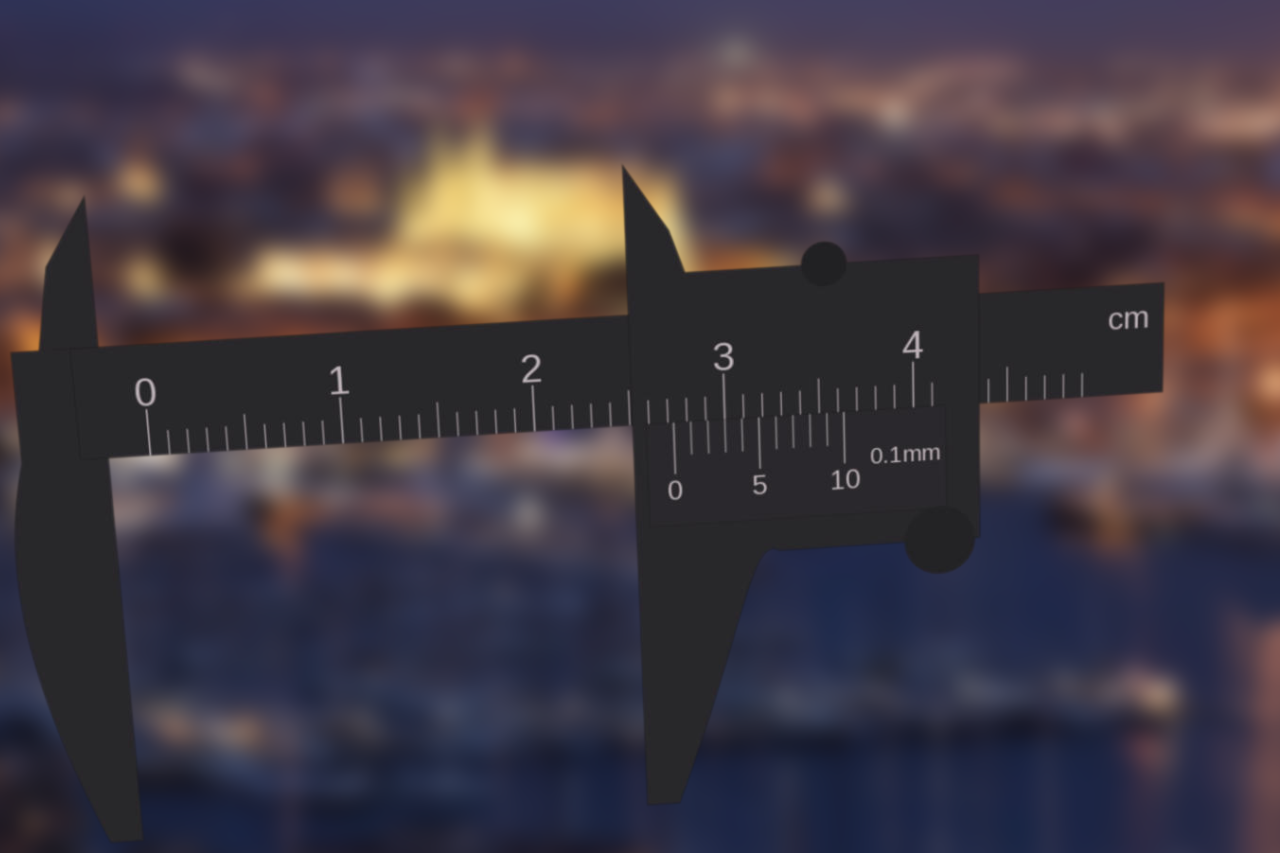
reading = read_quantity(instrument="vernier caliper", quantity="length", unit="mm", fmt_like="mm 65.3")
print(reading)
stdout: mm 27.3
